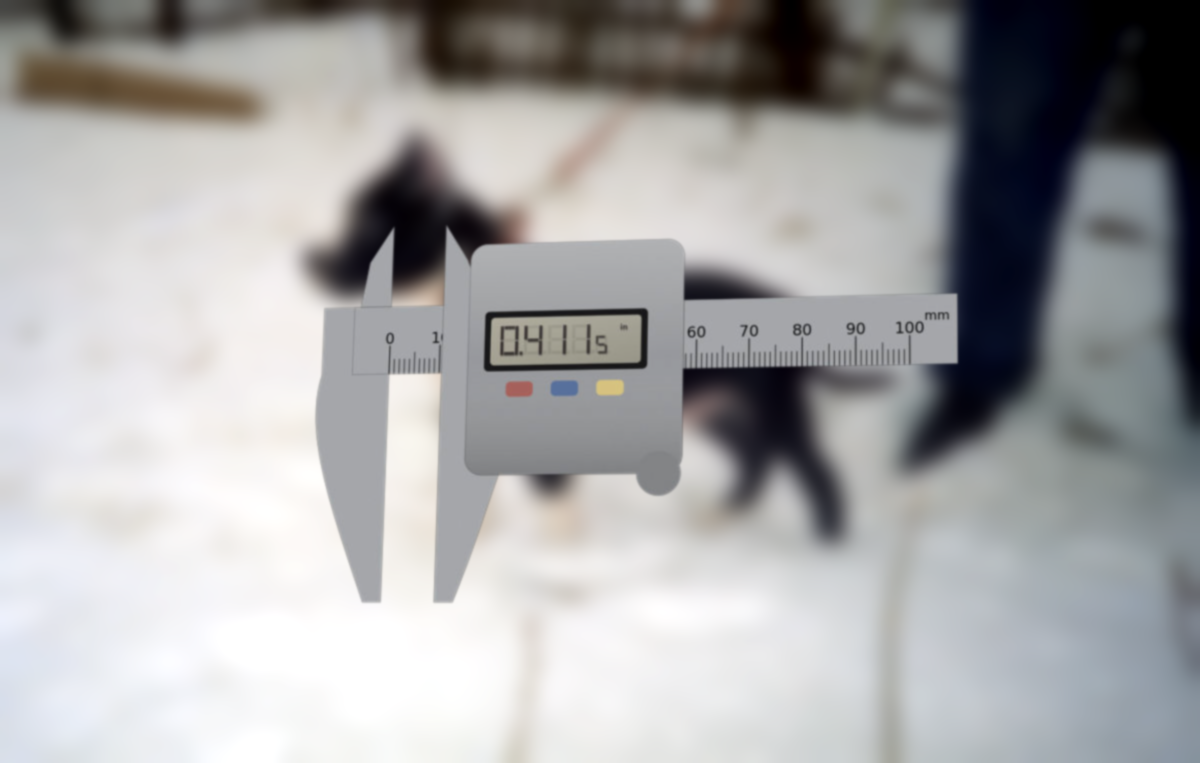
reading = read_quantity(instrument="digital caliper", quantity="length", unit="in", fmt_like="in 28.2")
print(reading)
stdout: in 0.4115
